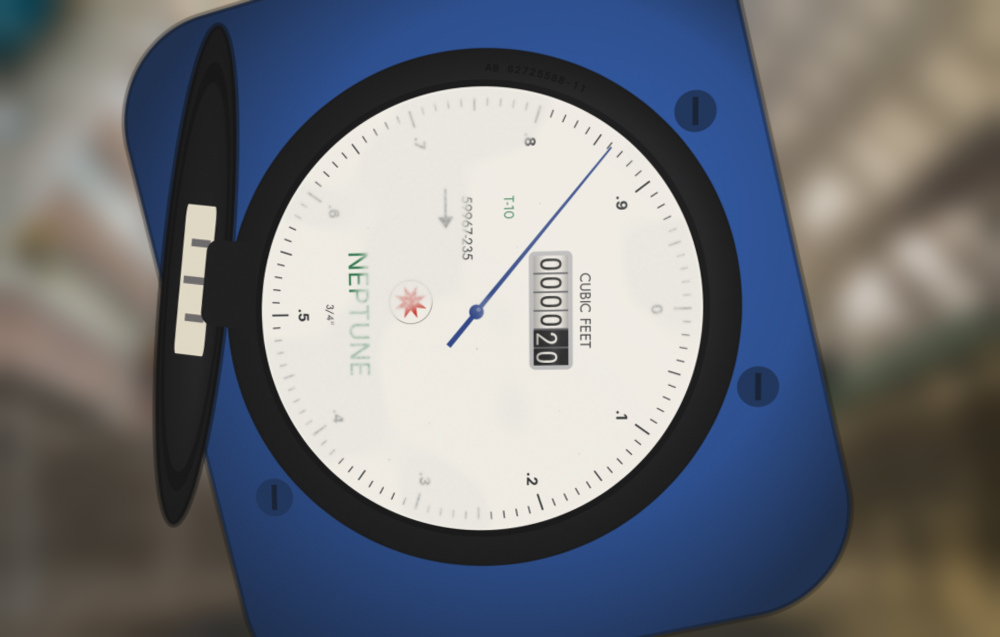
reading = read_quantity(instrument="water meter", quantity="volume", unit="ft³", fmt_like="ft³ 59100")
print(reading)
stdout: ft³ 19.86
